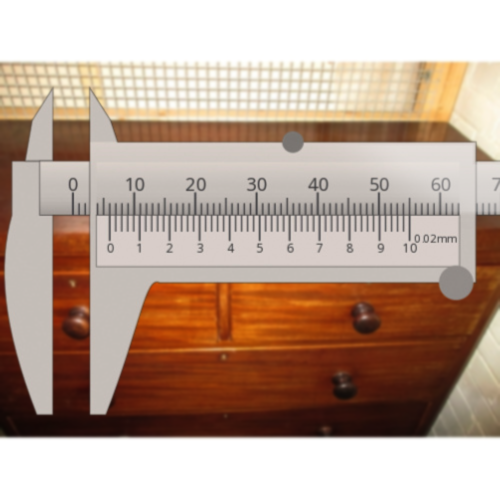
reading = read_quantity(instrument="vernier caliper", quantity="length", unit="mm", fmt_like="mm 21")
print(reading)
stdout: mm 6.0
